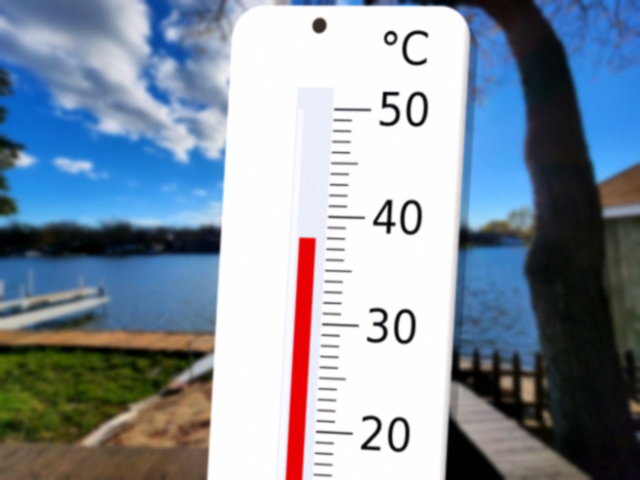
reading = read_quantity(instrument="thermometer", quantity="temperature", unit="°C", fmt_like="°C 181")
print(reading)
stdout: °C 38
